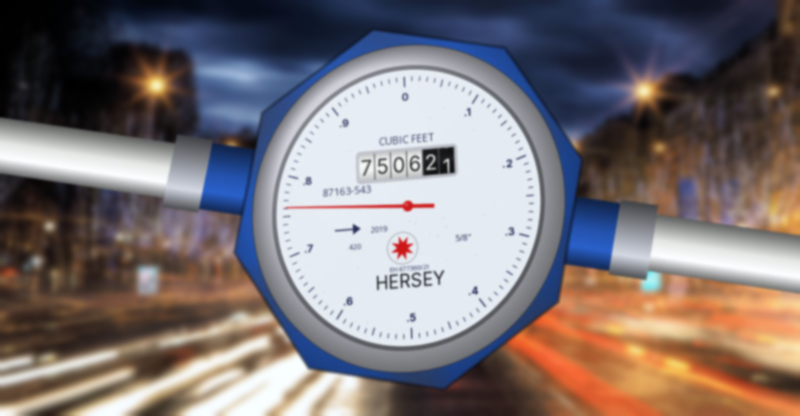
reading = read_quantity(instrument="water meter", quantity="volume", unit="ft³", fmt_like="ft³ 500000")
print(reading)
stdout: ft³ 750620.76
